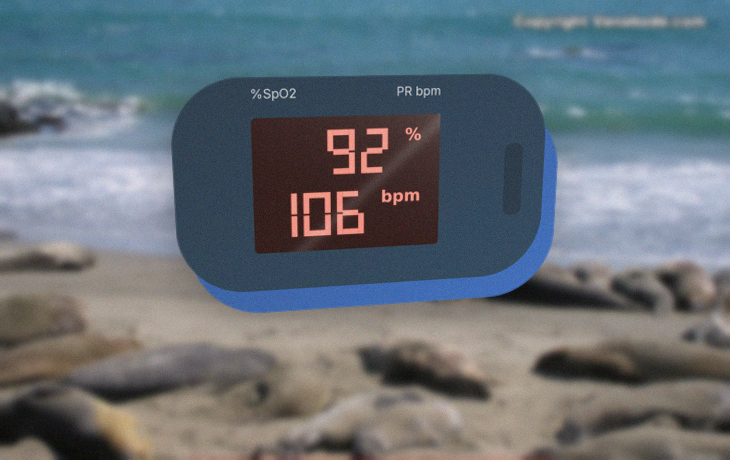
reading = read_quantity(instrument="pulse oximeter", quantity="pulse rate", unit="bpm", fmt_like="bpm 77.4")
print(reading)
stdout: bpm 106
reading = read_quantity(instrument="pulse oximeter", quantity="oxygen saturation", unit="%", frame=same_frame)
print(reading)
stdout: % 92
